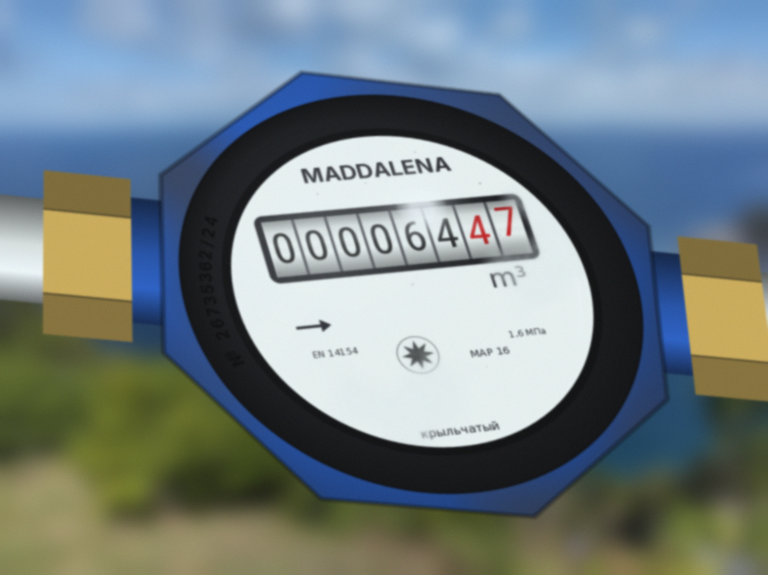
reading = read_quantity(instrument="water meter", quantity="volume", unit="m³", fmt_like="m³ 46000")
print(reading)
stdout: m³ 64.47
